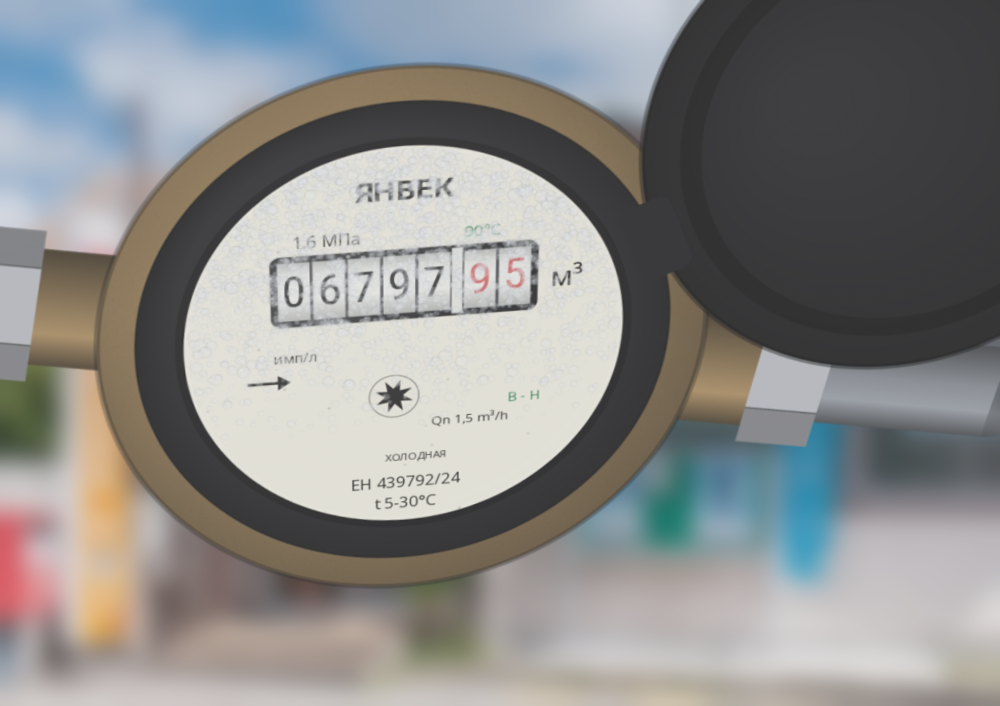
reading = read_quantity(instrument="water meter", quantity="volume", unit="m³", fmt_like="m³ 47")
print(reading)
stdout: m³ 6797.95
